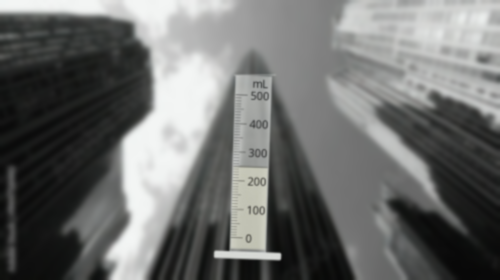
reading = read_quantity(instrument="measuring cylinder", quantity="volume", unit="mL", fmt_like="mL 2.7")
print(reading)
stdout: mL 250
